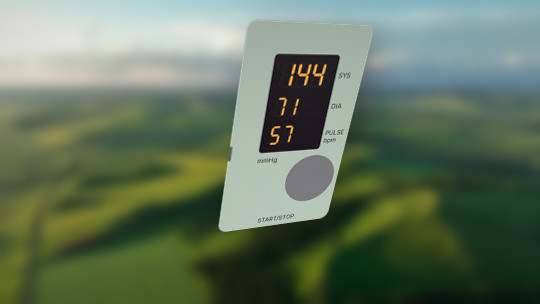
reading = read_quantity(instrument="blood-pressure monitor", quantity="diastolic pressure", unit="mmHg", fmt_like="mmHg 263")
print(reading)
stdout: mmHg 71
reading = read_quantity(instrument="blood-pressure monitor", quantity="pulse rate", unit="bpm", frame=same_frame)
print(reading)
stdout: bpm 57
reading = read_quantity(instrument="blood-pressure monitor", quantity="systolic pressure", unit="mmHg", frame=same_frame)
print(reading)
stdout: mmHg 144
